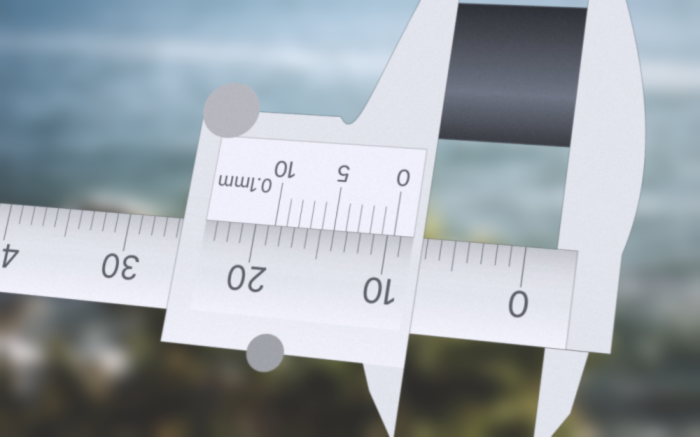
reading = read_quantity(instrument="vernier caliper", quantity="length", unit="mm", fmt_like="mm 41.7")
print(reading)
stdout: mm 9.5
